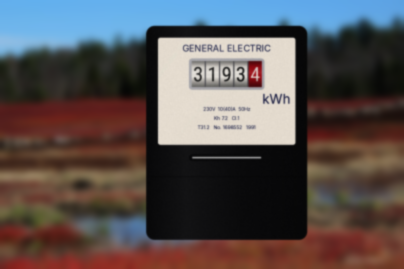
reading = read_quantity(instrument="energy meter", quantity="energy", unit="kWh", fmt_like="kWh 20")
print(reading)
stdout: kWh 3193.4
